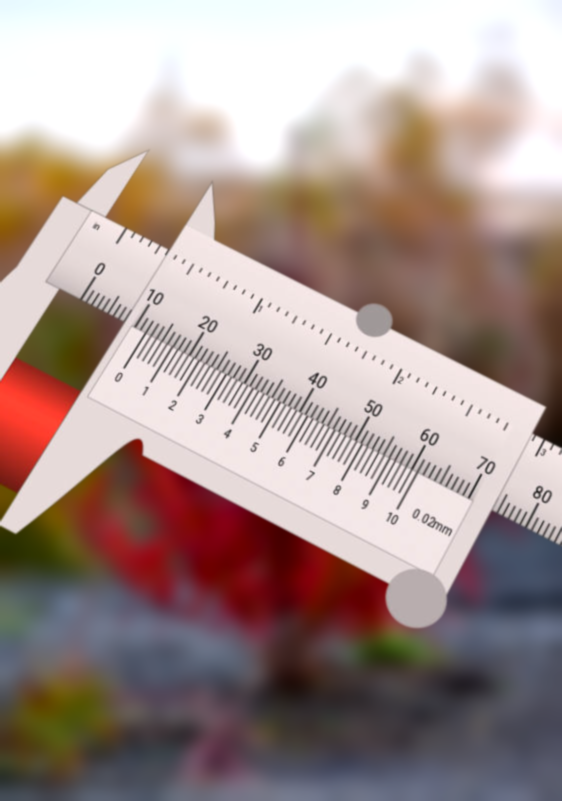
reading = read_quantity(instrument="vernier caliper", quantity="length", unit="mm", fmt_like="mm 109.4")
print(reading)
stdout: mm 12.0
